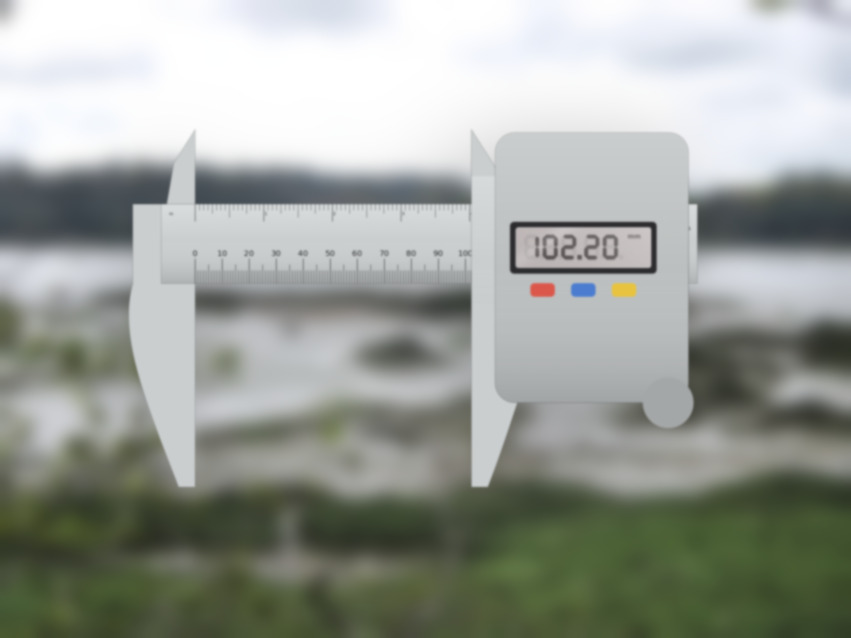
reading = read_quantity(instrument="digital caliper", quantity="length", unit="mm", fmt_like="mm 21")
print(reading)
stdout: mm 102.20
